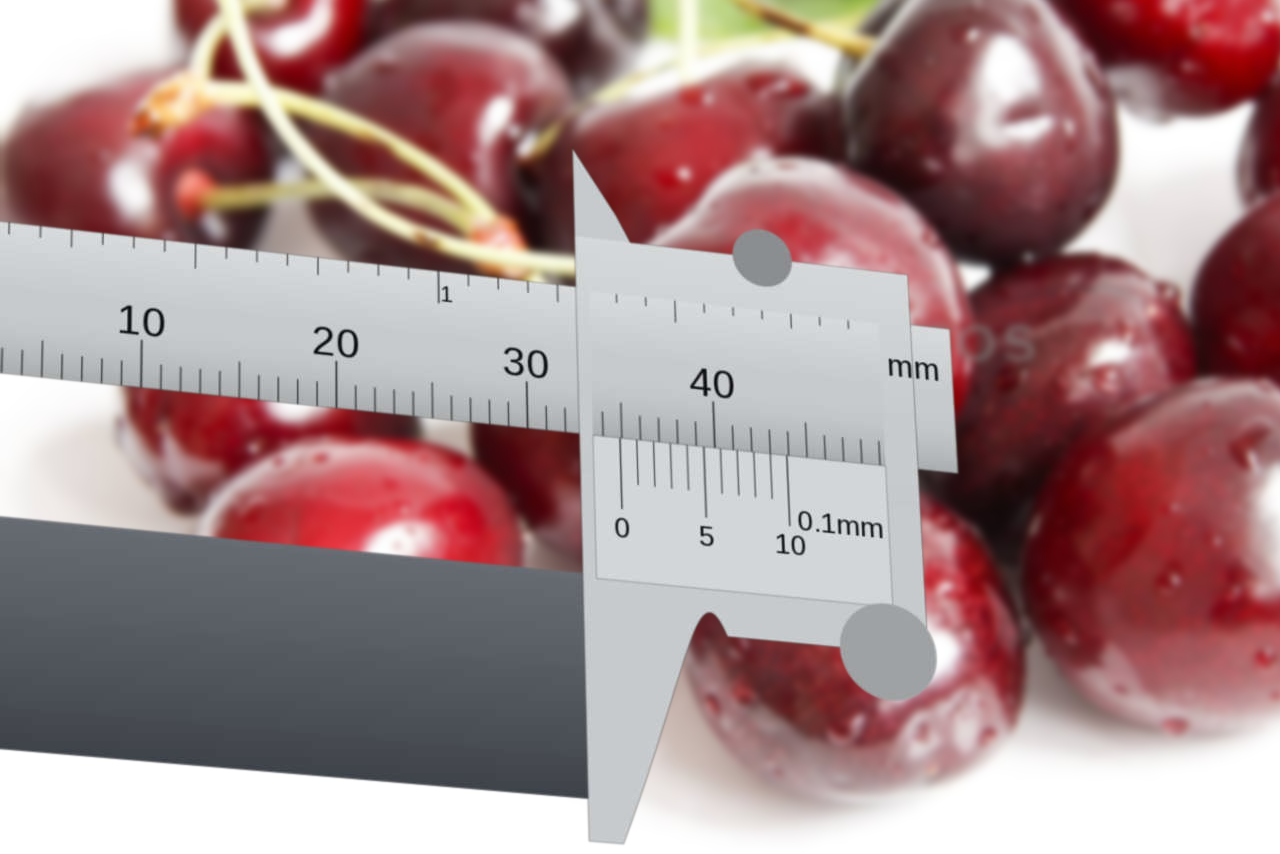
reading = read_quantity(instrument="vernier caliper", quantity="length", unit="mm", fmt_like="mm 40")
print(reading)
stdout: mm 34.9
